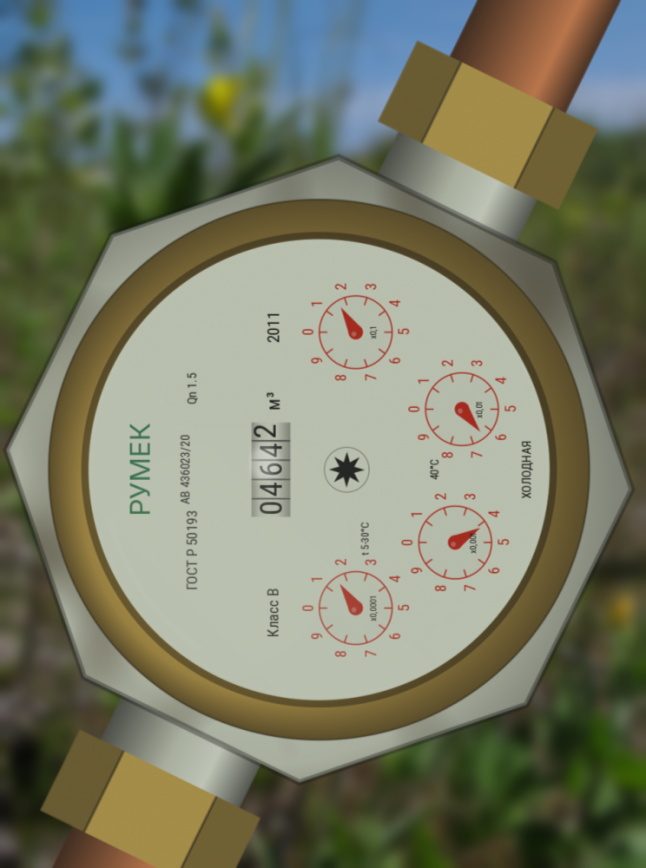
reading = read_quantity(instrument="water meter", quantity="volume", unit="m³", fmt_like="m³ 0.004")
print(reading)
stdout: m³ 4642.1641
